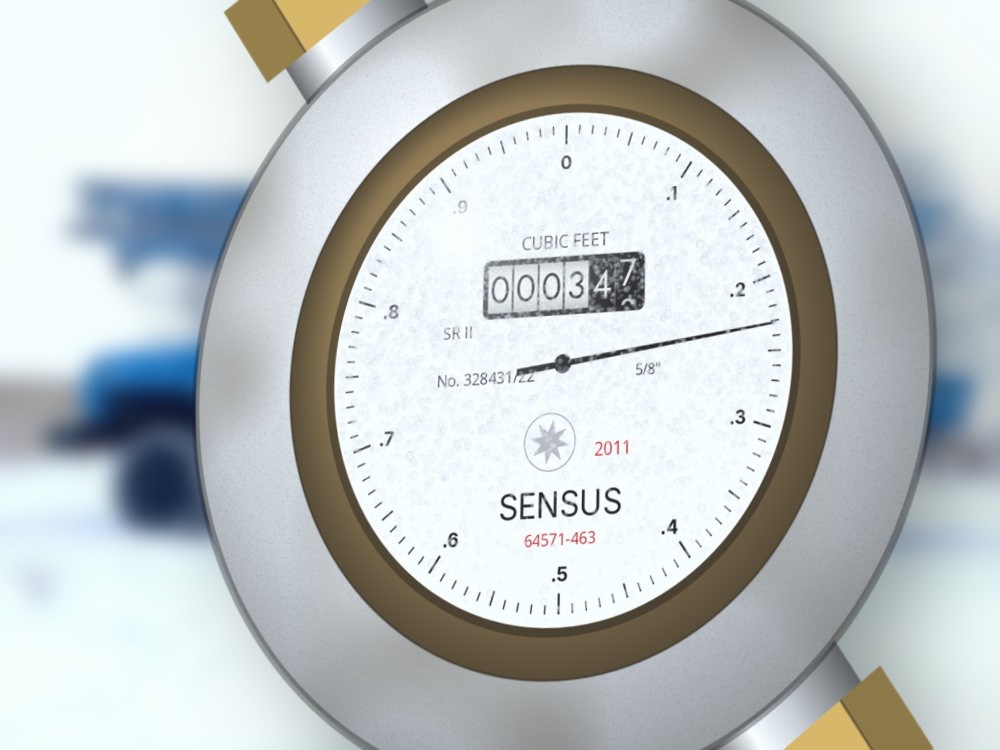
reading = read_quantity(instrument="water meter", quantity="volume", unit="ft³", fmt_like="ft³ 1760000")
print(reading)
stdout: ft³ 347.23
